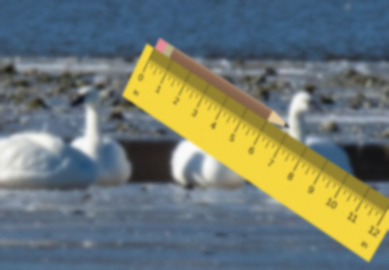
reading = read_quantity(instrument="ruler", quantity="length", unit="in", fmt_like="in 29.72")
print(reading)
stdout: in 7
